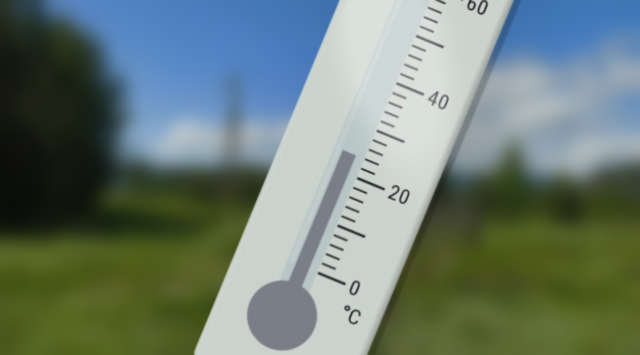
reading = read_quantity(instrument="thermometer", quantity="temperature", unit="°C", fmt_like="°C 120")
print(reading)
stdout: °C 24
